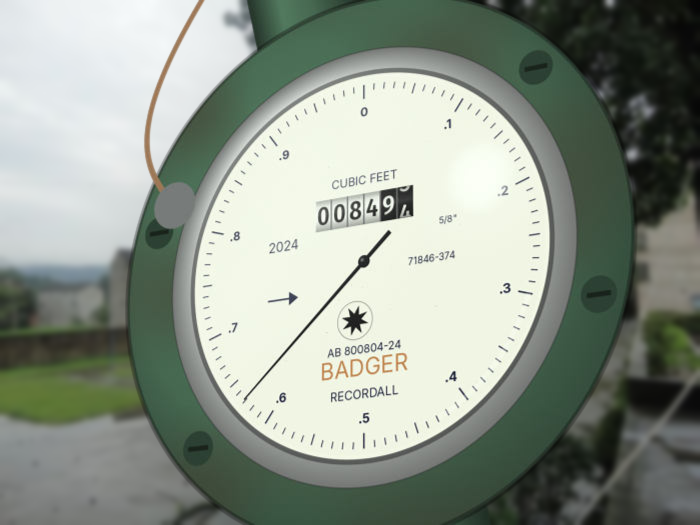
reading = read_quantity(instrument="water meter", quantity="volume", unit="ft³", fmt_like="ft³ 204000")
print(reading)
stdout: ft³ 8493.63
